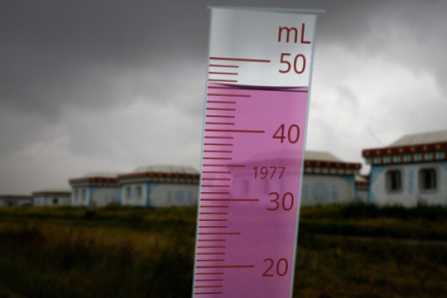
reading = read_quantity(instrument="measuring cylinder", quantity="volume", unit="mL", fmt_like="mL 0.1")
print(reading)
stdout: mL 46
